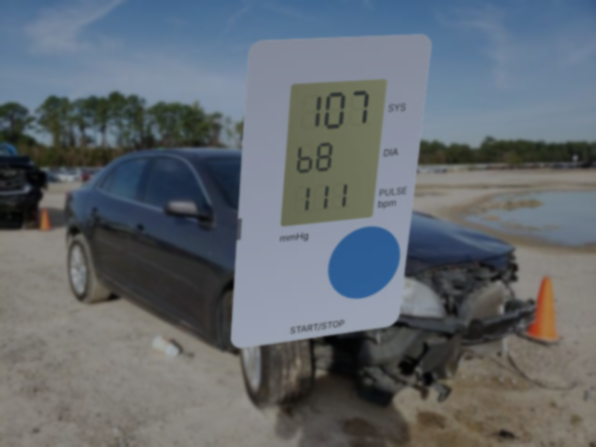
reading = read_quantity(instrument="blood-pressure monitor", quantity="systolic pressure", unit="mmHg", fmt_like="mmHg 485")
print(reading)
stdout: mmHg 107
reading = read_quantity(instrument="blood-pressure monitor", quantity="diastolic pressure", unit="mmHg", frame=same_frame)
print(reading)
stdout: mmHg 68
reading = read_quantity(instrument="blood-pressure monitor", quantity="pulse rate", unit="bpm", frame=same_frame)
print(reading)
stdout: bpm 111
